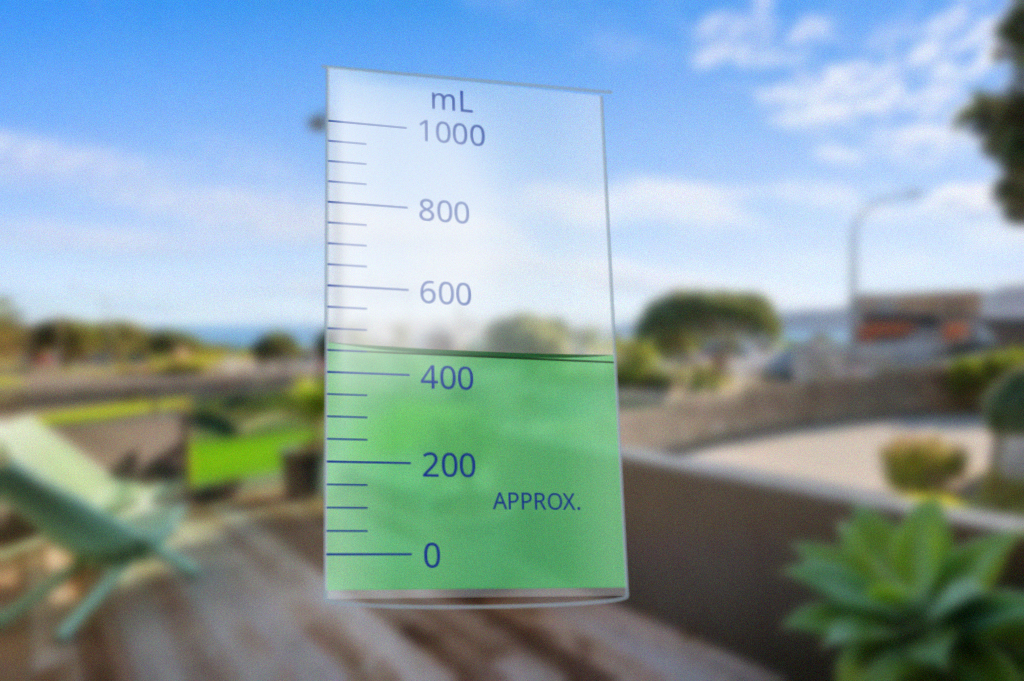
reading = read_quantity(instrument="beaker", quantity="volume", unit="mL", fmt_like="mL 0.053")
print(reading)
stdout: mL 450
